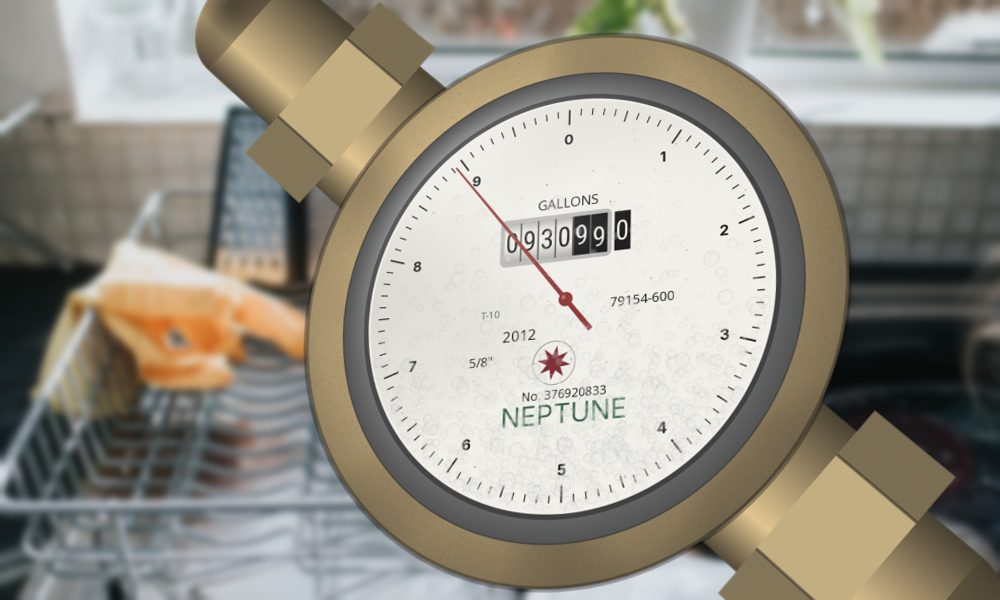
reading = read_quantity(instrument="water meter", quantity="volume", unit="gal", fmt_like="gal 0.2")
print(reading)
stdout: gal 930988.9
